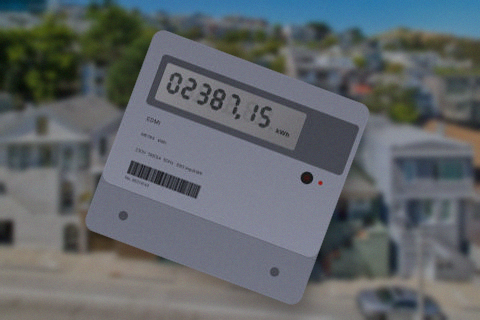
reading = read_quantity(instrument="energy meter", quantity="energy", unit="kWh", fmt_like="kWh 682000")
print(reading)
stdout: kWh 2387.15
